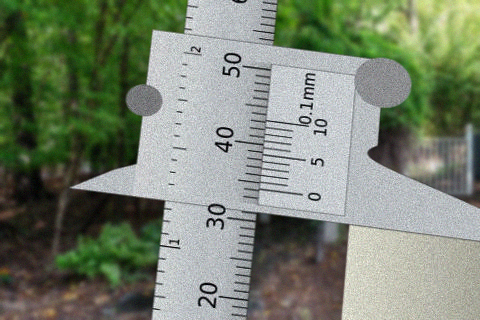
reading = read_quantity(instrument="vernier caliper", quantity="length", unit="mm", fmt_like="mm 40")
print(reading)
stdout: mm 34.2
